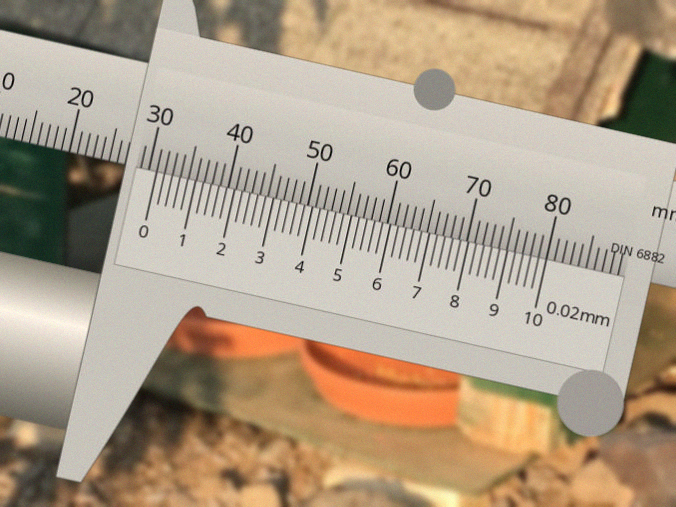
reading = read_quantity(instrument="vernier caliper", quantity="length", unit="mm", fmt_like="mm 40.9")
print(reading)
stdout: mm 31.0
